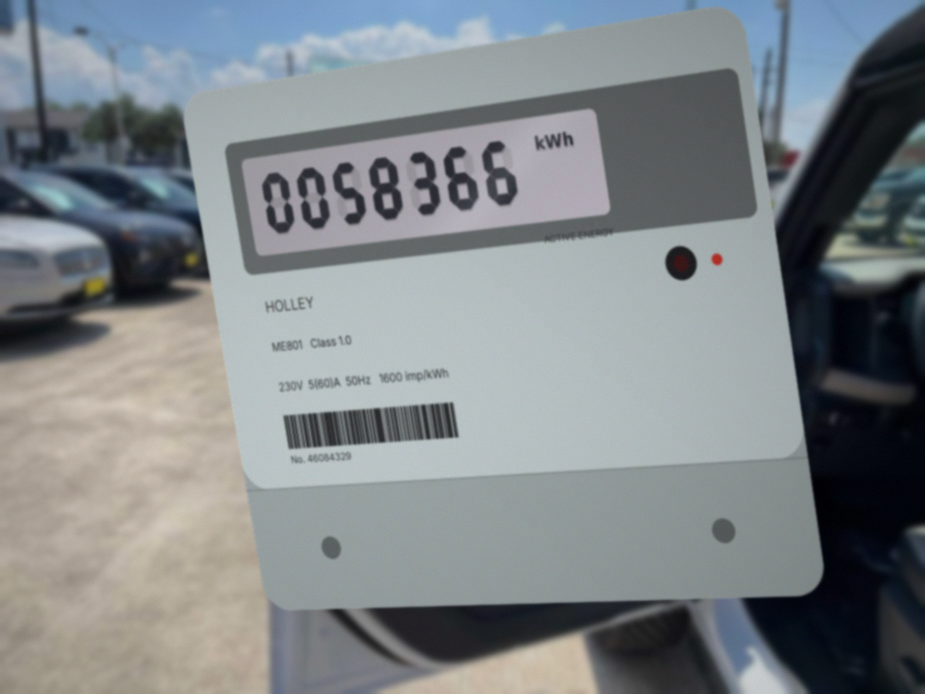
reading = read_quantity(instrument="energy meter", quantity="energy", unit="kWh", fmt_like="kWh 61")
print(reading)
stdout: kWh 58366
